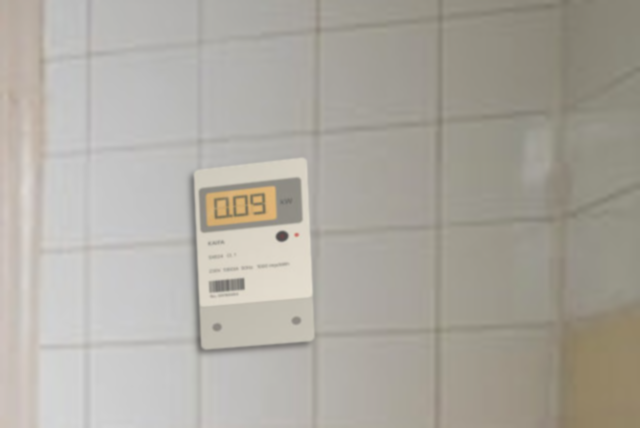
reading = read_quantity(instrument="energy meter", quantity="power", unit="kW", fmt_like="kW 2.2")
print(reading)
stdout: kW 0.09
